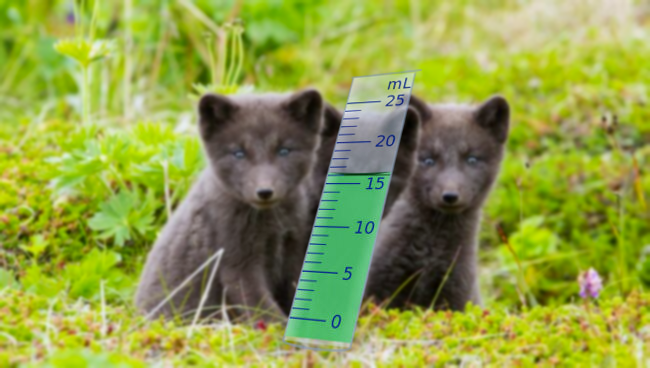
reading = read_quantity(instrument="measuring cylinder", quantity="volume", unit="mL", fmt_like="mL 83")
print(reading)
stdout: mL 16
